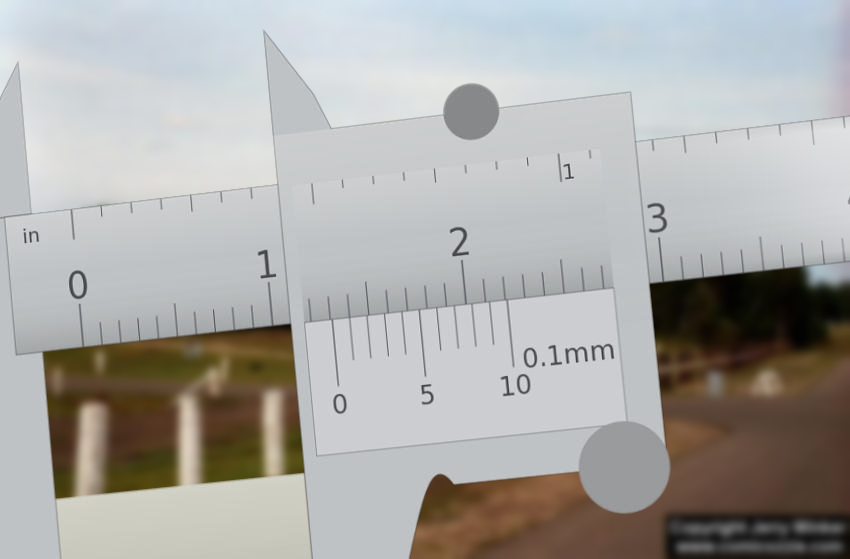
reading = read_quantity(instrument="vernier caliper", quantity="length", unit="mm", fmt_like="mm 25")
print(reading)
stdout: mm 13.1
